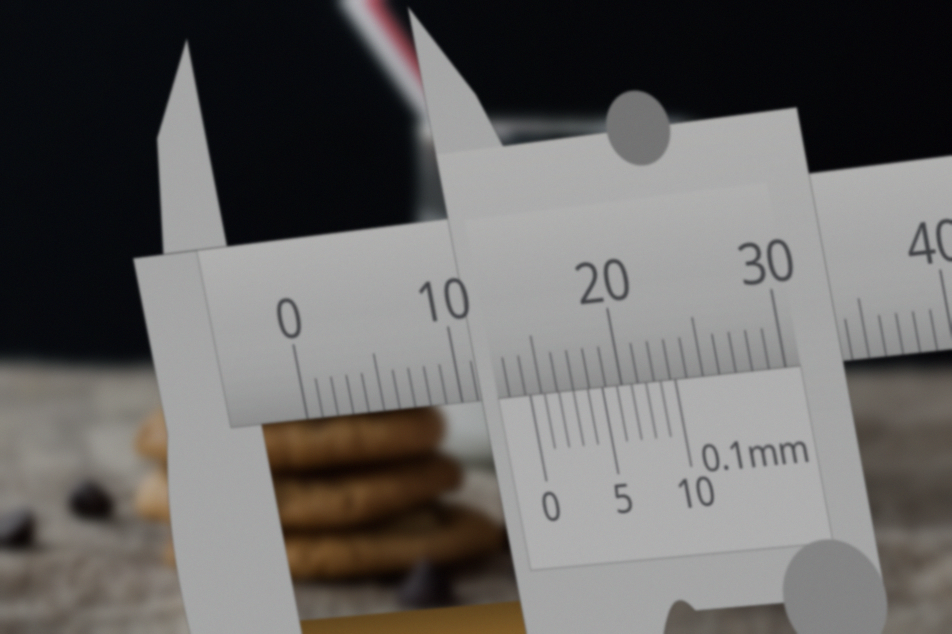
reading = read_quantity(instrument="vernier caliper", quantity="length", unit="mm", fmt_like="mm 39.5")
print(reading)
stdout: mm 14.3
